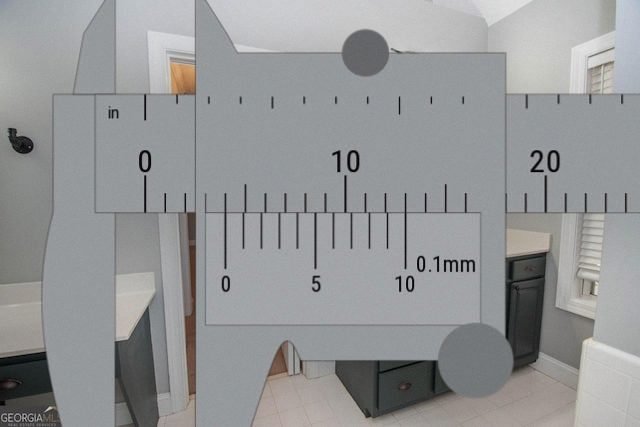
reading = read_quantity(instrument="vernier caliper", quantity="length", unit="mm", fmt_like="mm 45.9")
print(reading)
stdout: mm 4.0
